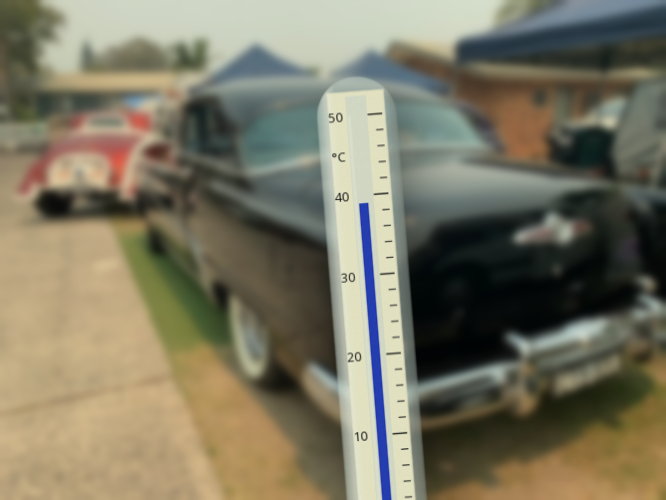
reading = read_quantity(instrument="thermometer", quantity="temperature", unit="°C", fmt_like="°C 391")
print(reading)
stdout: °C 39
